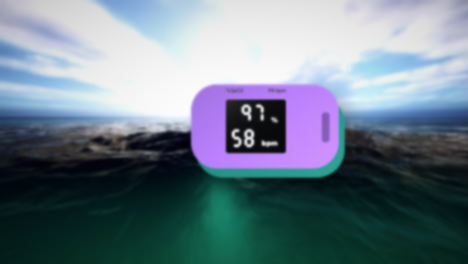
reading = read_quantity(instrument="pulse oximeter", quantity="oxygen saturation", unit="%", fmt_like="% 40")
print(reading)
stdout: % 97
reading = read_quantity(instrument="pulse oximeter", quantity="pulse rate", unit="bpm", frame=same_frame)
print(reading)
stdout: bpm 58
